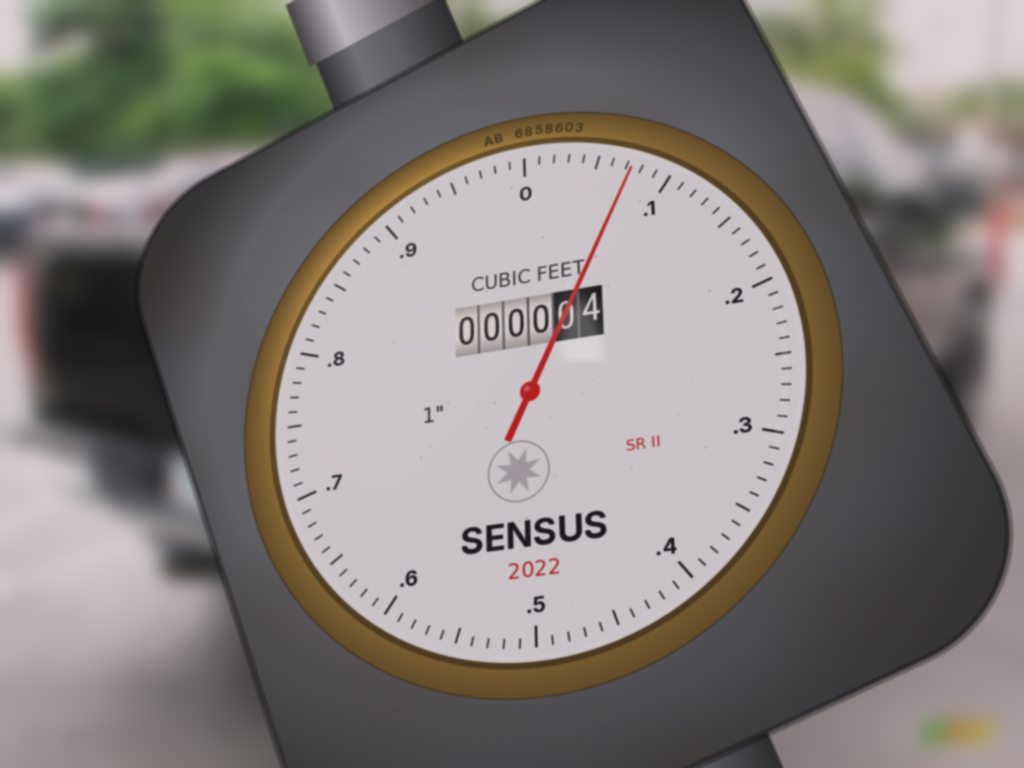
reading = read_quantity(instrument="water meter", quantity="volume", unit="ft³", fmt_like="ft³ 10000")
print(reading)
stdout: ft³ 4.07
